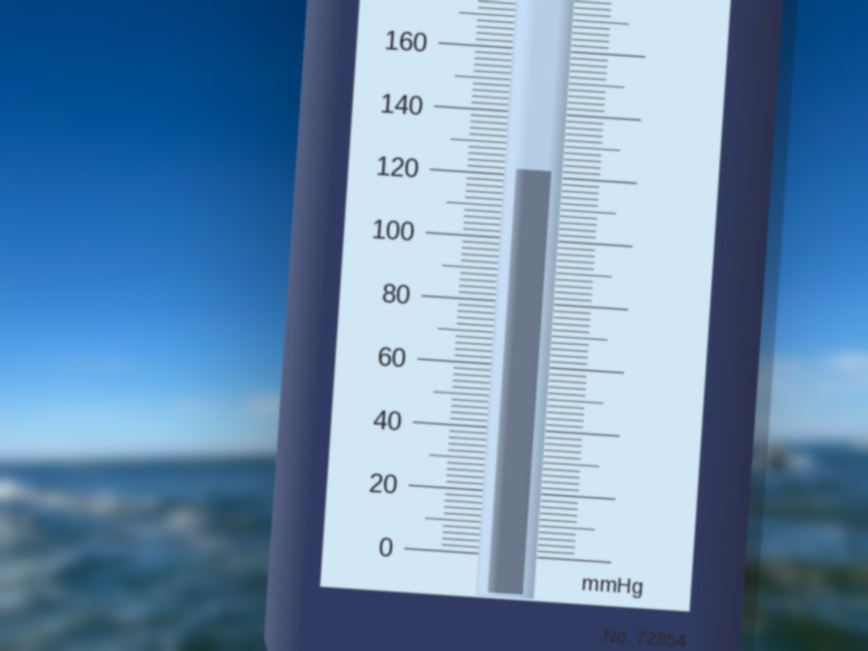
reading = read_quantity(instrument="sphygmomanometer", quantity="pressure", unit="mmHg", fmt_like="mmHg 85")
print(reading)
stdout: mmHg 122
